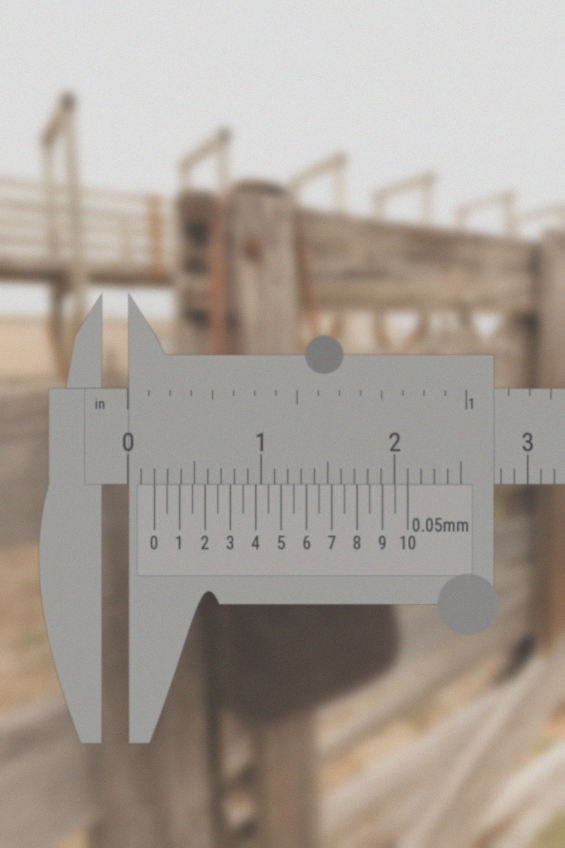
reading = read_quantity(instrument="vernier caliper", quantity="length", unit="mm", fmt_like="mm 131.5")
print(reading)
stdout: mm 2.0
